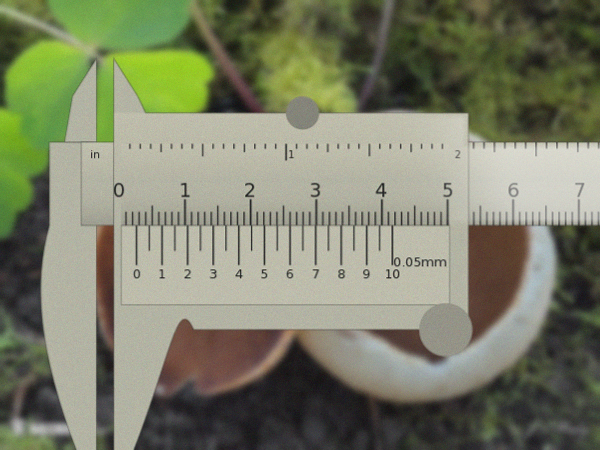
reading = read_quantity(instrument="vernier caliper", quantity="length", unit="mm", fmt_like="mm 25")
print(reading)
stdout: mm 2.6
